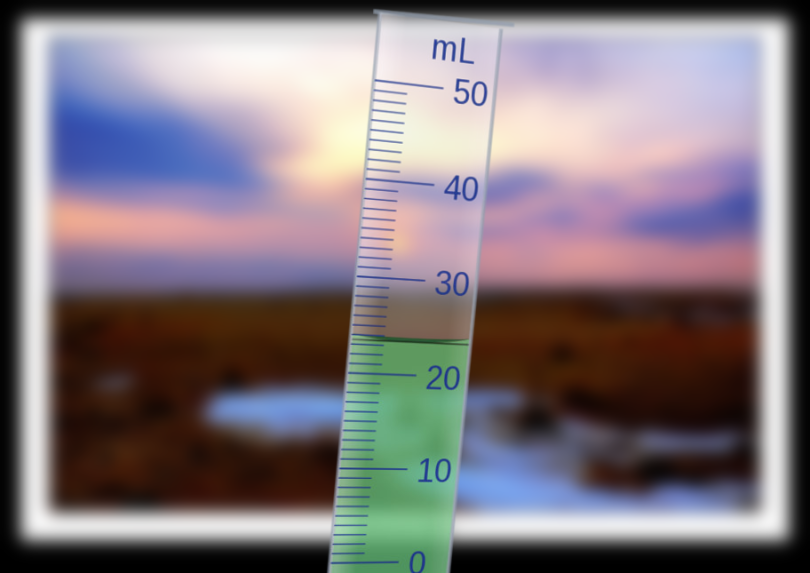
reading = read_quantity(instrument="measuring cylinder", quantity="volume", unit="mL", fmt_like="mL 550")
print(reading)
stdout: mL 23.5
